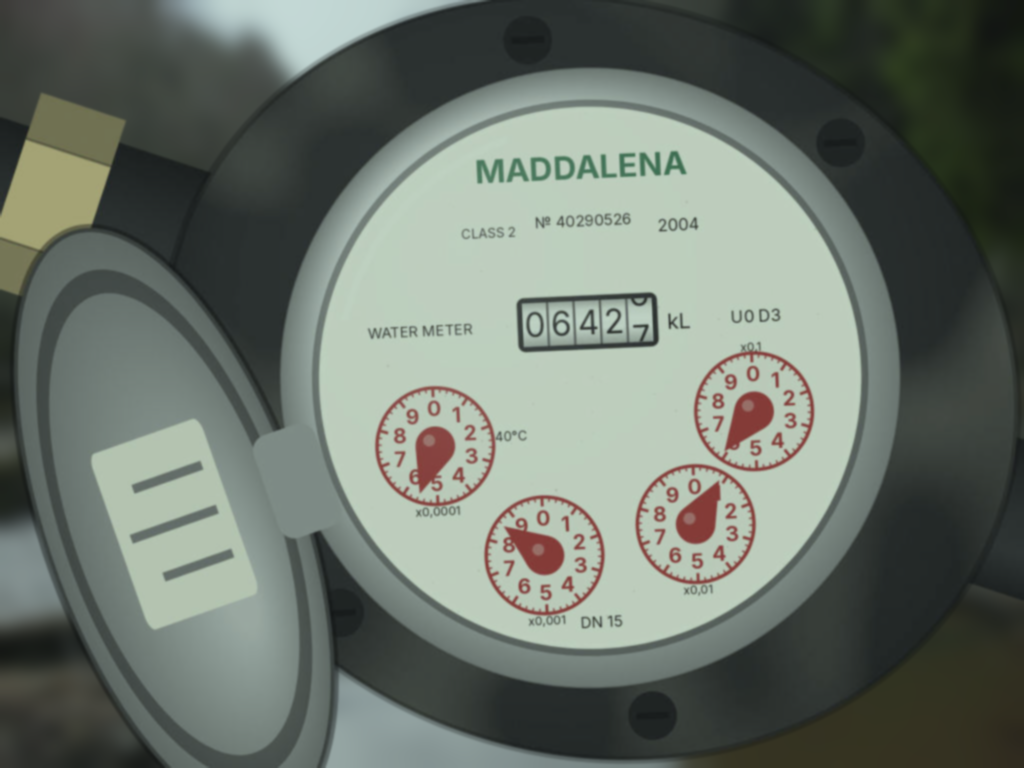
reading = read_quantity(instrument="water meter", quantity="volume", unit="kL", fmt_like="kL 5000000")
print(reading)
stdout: kL 6426.6085
